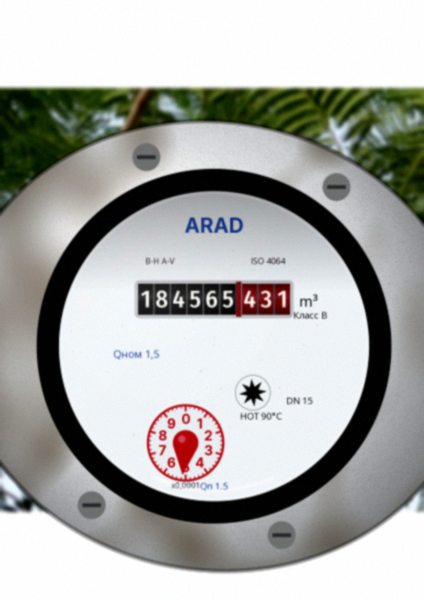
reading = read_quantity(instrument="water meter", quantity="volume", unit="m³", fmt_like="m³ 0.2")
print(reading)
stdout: m³ 184565.4315
